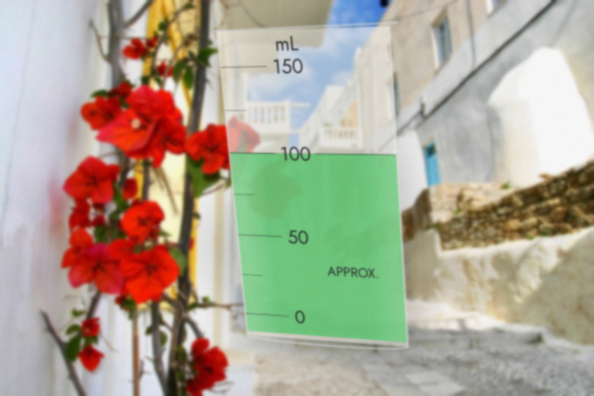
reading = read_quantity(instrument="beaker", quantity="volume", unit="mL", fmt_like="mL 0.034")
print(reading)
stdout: mL 100
